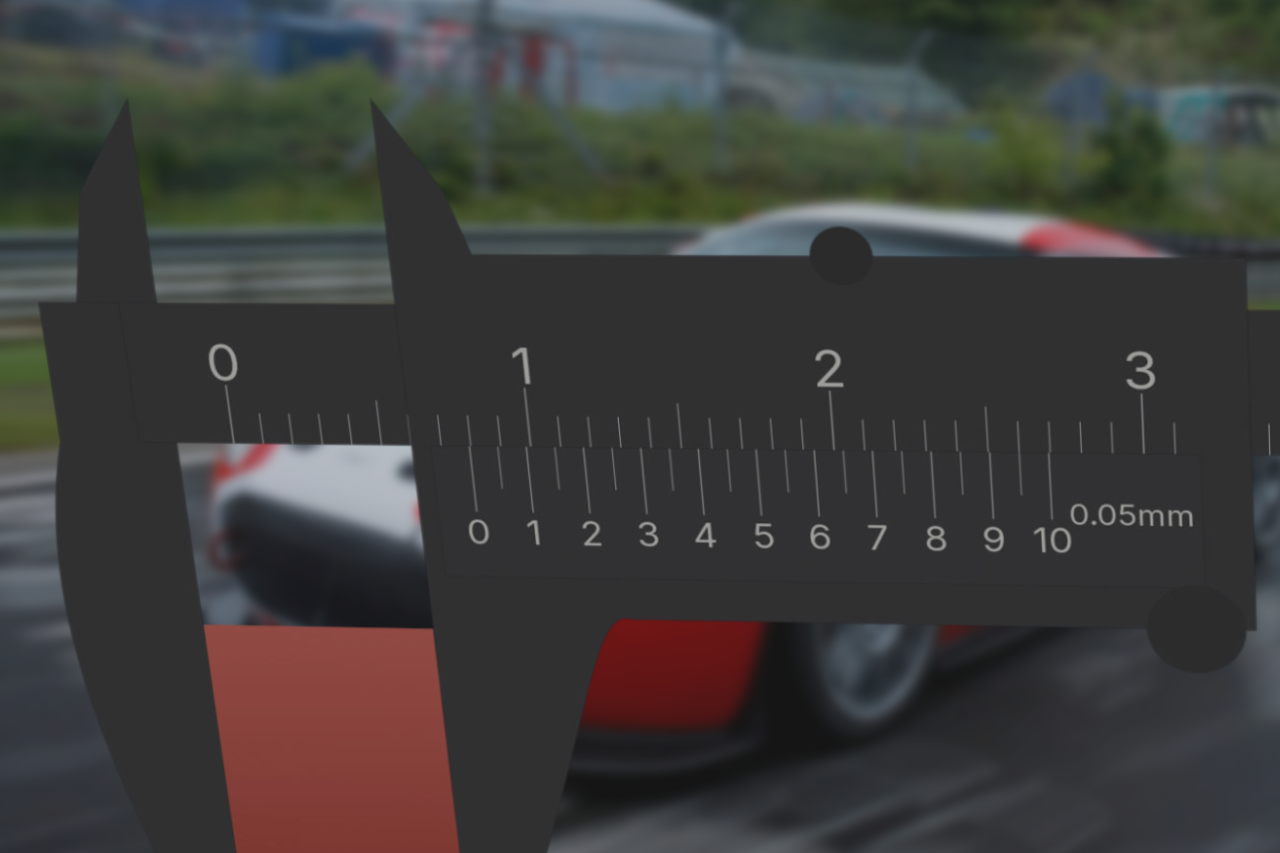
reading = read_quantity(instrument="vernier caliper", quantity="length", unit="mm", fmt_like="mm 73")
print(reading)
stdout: mm 7.95
